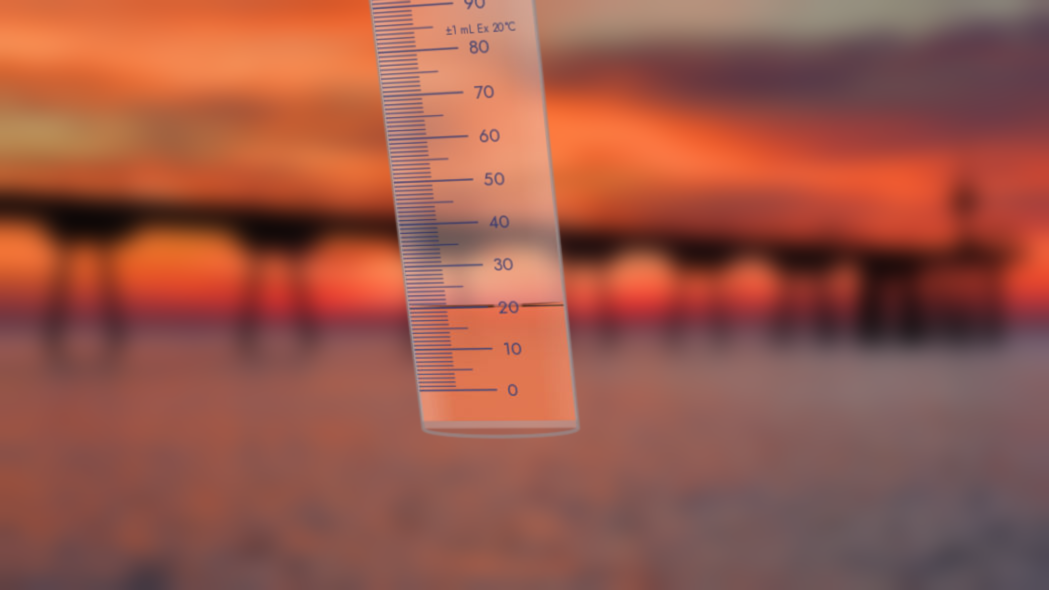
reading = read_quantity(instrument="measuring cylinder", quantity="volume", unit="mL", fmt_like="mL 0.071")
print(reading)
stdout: mL 20
